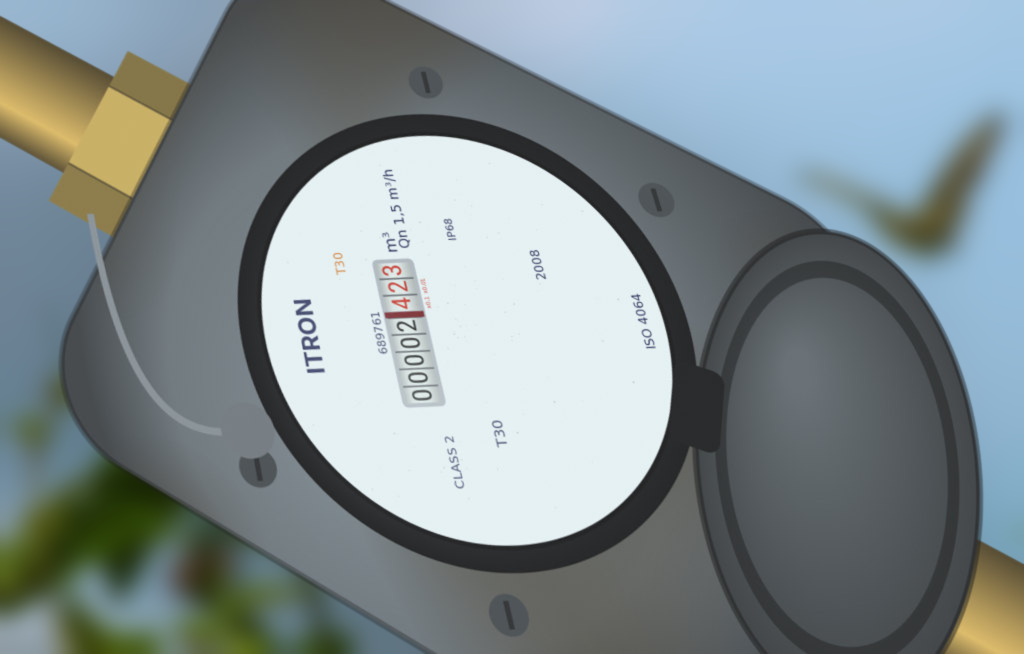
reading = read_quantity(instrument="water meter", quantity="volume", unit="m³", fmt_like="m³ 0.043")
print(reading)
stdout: m³ 2.423
